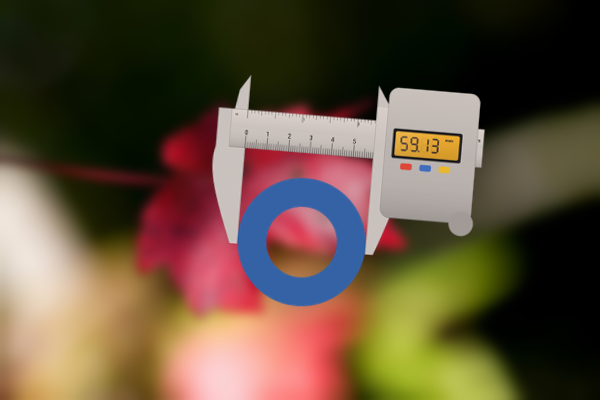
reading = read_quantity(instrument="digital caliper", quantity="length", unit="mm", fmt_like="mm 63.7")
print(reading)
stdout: mm 59.13
